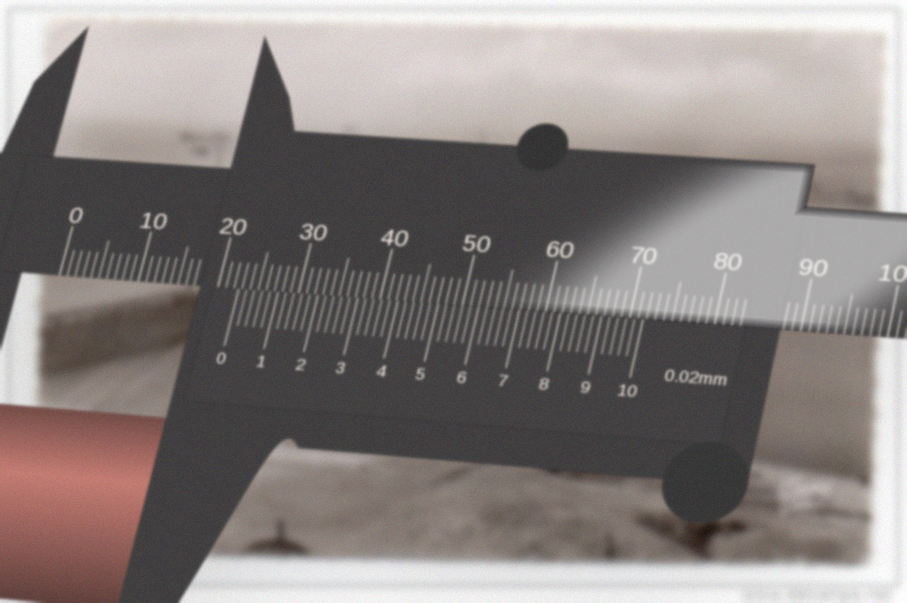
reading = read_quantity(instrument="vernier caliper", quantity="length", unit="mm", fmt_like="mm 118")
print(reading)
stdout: mm 22.6
